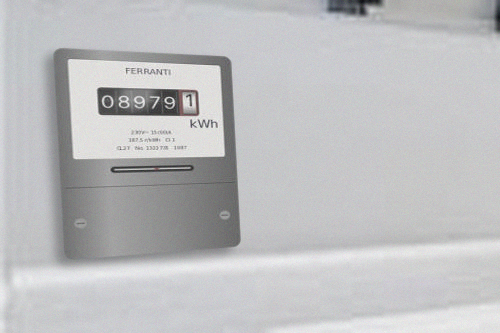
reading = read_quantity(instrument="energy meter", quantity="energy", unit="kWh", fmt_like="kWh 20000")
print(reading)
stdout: kWh 8979.1
